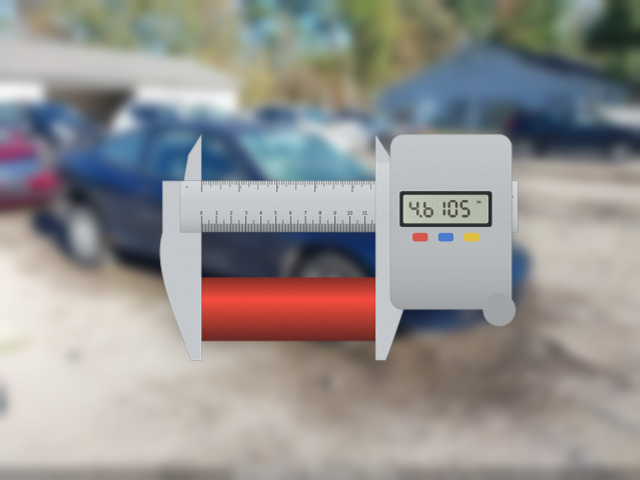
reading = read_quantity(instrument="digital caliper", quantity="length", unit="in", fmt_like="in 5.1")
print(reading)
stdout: in 4.6105
